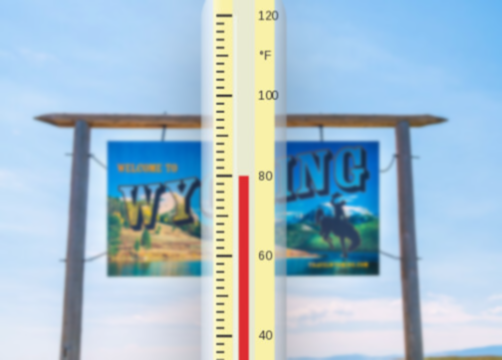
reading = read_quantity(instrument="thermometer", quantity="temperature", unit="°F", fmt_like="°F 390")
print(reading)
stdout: °F 80
